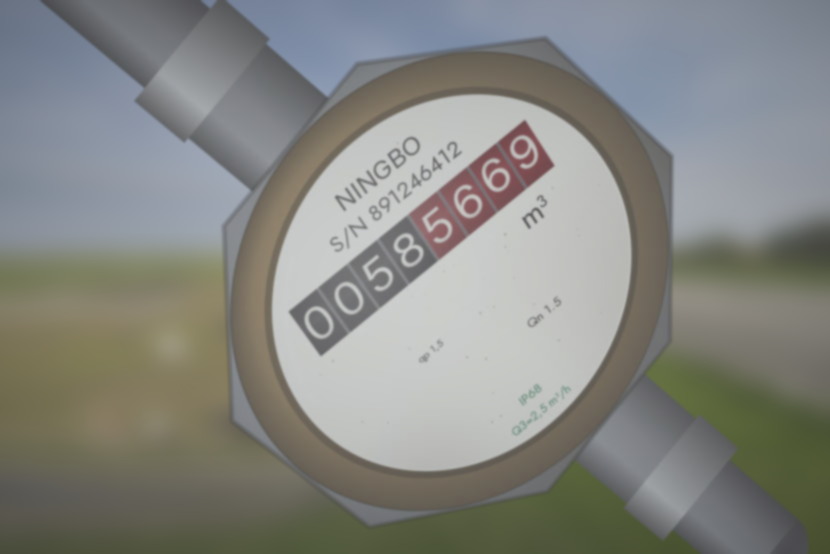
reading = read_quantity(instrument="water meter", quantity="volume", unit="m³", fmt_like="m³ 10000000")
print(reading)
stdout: m³ 58.5669
